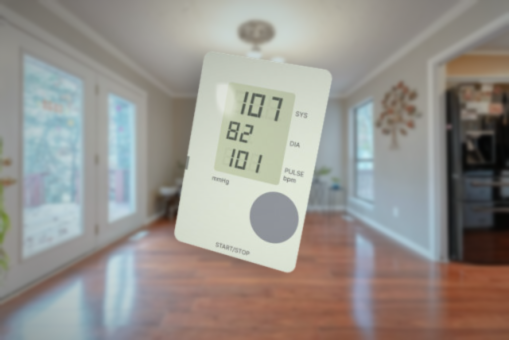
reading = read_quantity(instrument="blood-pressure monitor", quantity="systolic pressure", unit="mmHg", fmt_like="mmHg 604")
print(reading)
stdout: mmHg 107
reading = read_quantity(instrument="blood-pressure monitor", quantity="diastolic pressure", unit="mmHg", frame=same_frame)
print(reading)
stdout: mmHg 82
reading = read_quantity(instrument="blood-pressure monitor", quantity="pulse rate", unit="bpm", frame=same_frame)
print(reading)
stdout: bpm 101
